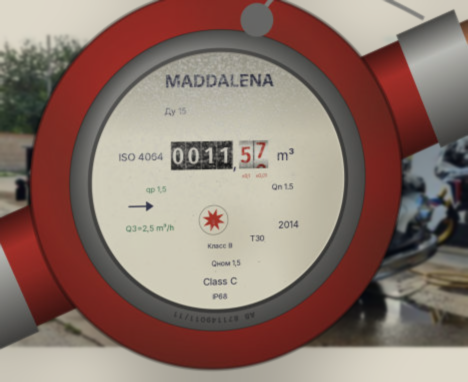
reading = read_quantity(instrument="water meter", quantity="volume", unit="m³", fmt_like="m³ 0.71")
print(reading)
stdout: m³ 11.57
